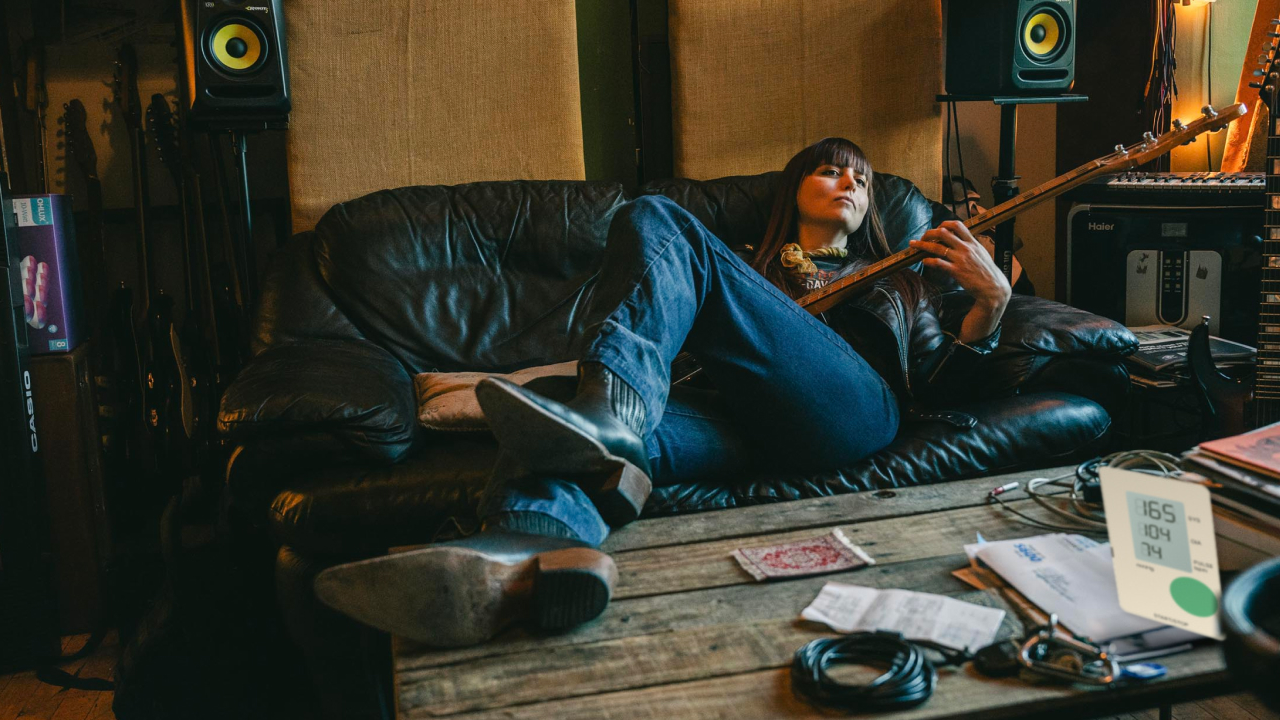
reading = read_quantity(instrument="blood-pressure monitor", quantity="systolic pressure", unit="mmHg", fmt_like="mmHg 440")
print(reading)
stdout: mmHg 165
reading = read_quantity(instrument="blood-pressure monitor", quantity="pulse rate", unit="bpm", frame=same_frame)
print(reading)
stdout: bpm 74
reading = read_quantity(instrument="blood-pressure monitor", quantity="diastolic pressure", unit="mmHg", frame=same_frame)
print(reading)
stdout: mmHg 104
